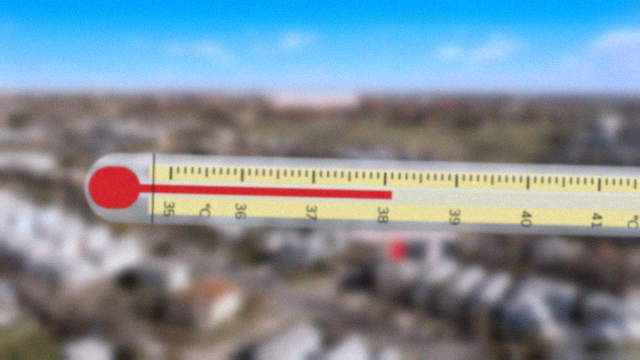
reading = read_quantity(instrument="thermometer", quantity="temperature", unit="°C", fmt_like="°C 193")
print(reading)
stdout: °C 38.1
